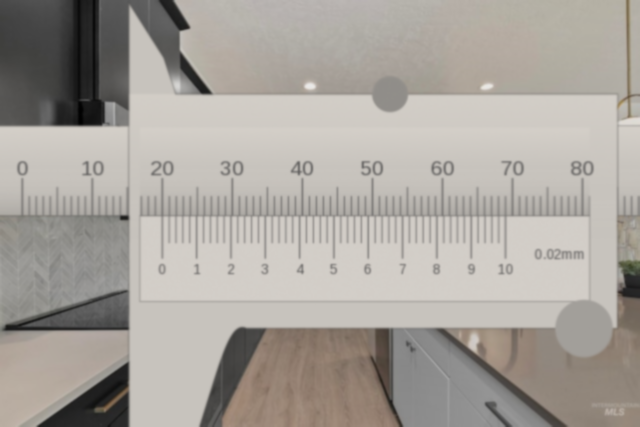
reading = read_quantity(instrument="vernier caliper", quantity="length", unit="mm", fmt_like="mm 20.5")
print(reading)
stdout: mm 20.0
